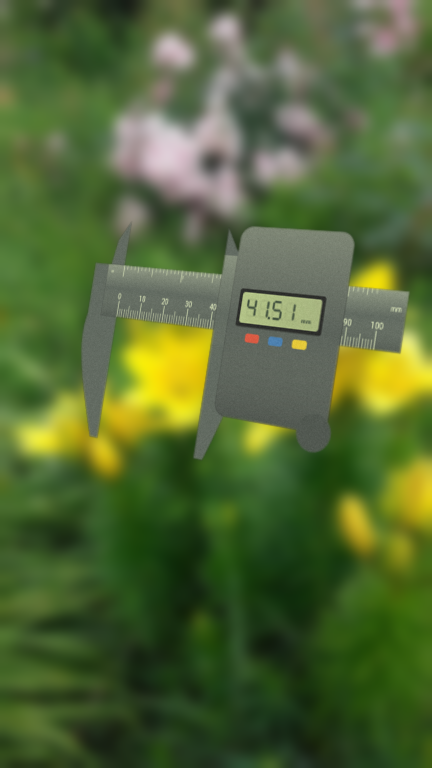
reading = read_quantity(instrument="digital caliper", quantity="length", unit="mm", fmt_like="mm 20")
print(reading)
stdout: mm 41.51
